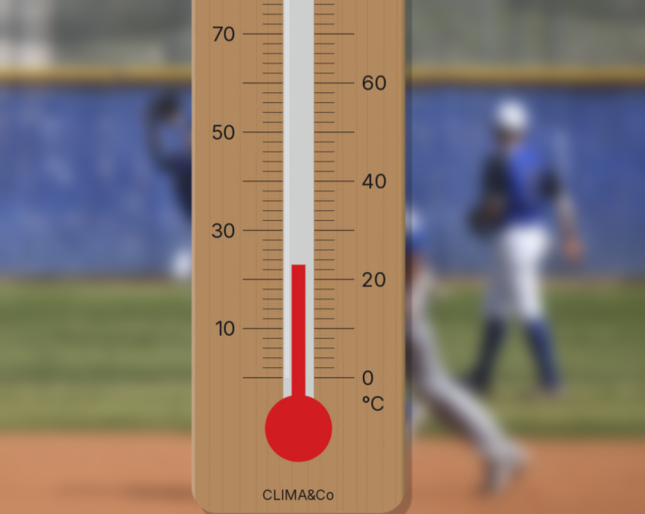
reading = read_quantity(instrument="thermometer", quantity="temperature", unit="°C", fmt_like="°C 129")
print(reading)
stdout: °C 23
